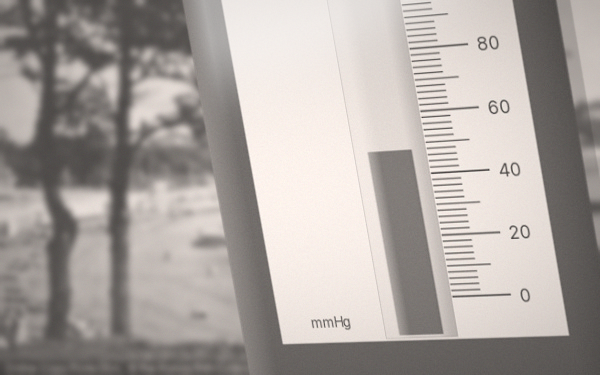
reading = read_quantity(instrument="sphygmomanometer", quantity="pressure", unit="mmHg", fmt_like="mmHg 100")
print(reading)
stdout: mmHg 48
